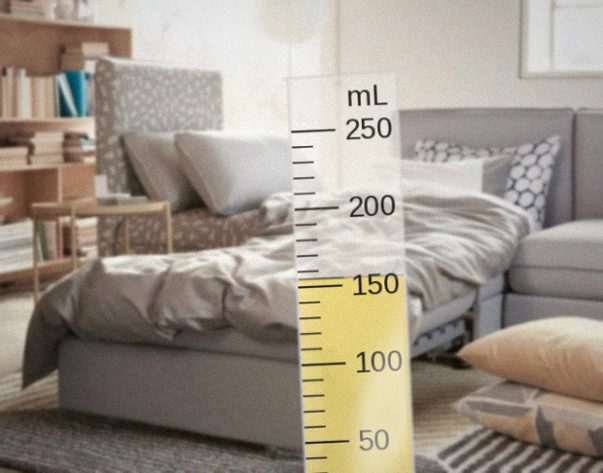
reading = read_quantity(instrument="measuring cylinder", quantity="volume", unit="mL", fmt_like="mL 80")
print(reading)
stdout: mL 155
